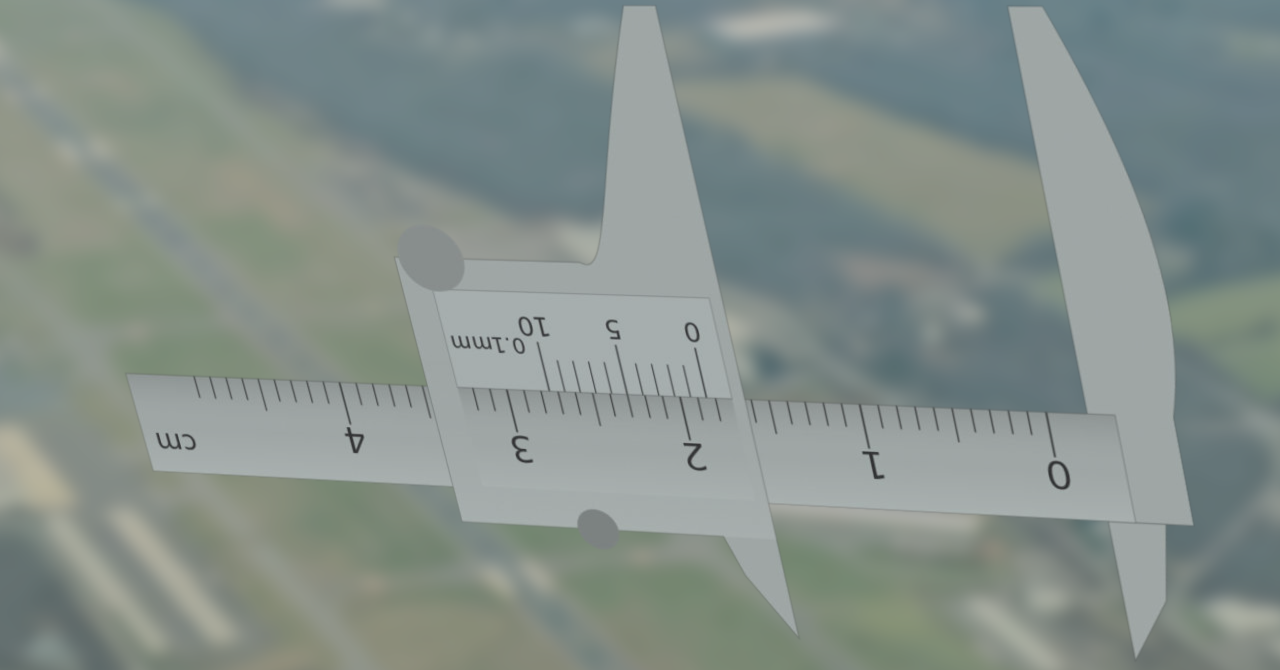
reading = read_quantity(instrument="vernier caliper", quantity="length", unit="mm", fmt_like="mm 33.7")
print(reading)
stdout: mm 18.5
